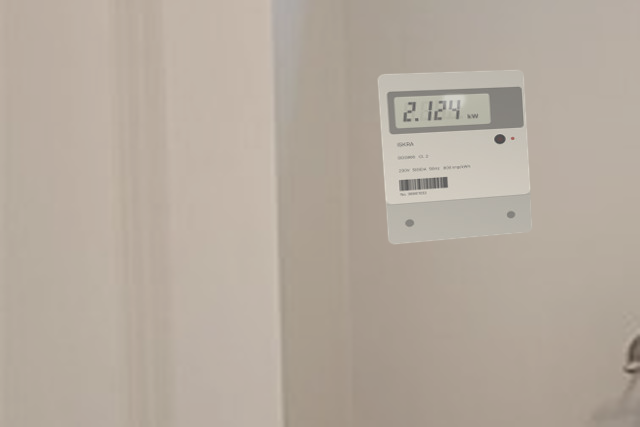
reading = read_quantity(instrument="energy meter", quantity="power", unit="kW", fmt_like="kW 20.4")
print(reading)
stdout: kW 2.124
